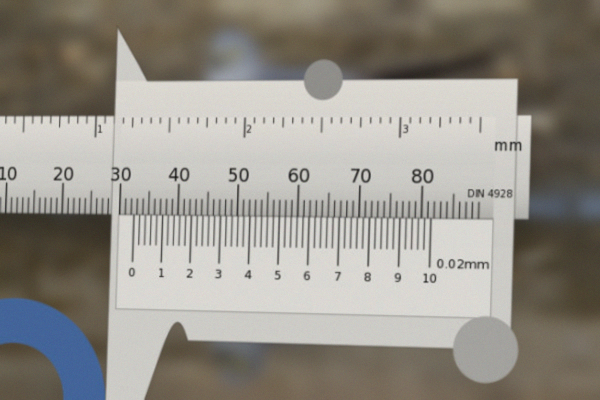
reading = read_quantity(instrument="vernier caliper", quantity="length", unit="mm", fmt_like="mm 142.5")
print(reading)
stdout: mm 32.5
